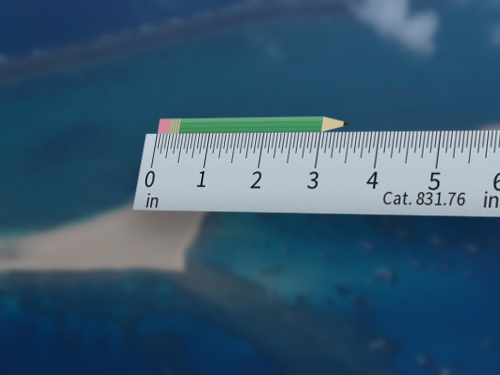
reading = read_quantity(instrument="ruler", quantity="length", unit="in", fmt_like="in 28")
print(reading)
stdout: in 3.5
